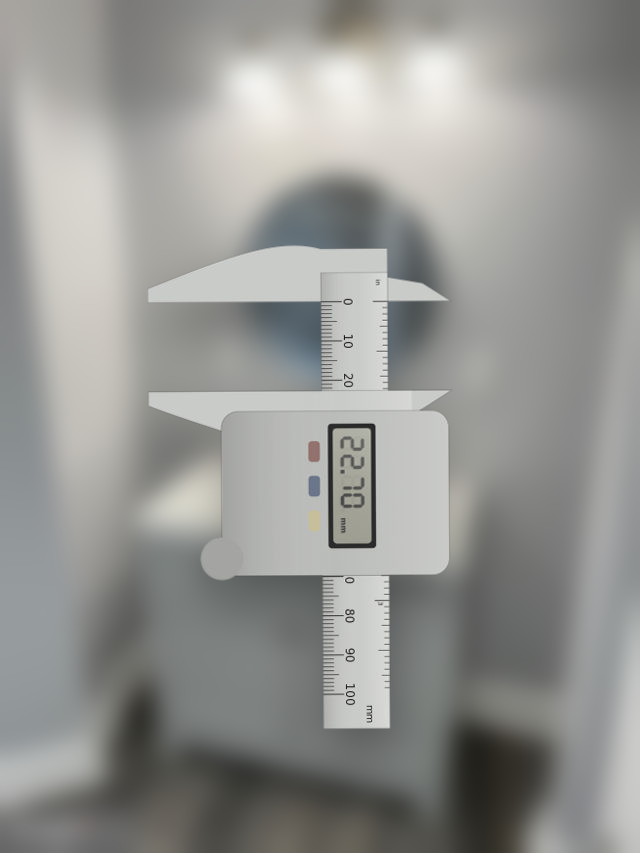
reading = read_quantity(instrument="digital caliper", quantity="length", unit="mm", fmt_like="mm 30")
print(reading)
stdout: mm 22.70
